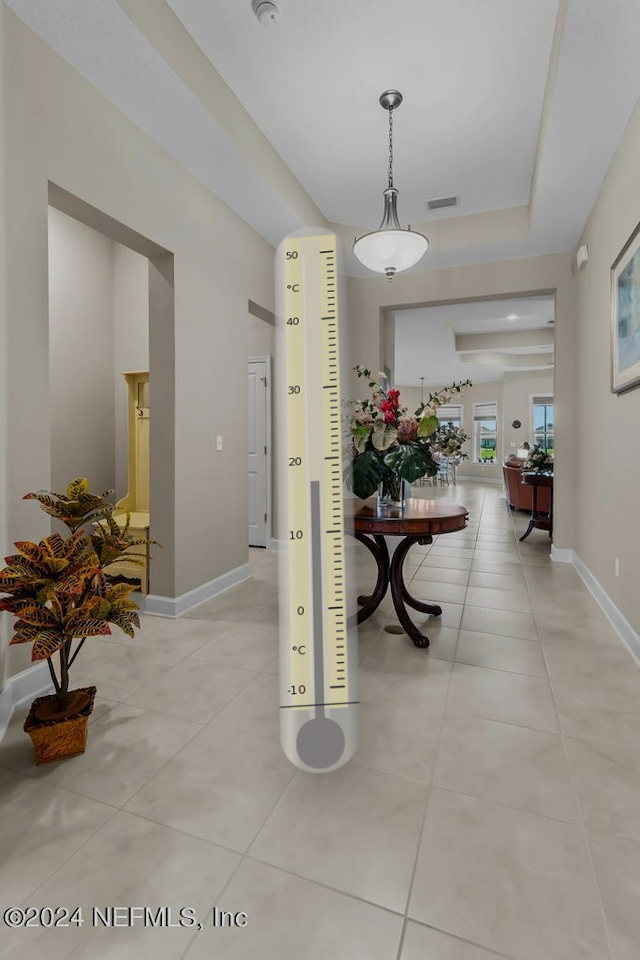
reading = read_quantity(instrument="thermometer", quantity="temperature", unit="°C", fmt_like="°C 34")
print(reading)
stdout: °C 17
